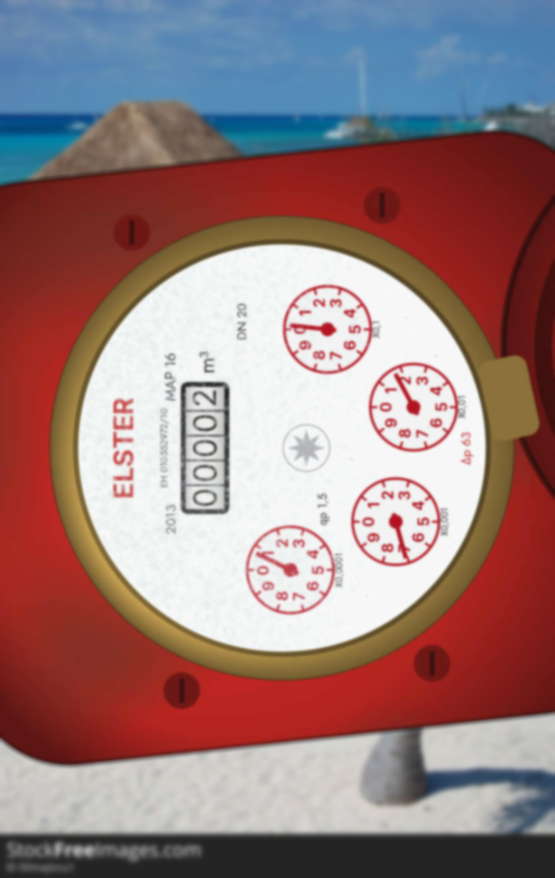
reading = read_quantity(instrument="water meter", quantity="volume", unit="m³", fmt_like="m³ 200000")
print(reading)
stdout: m³ 2.0170
